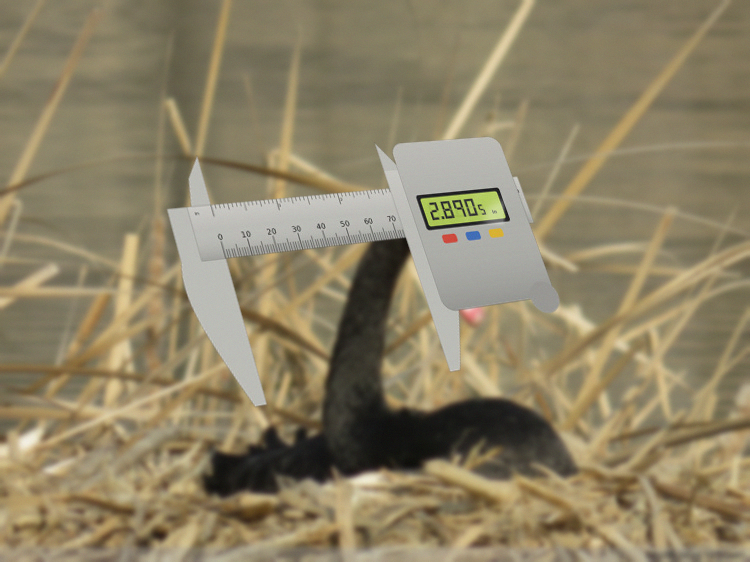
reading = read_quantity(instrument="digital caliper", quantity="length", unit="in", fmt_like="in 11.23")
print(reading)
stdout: in 2.8905
